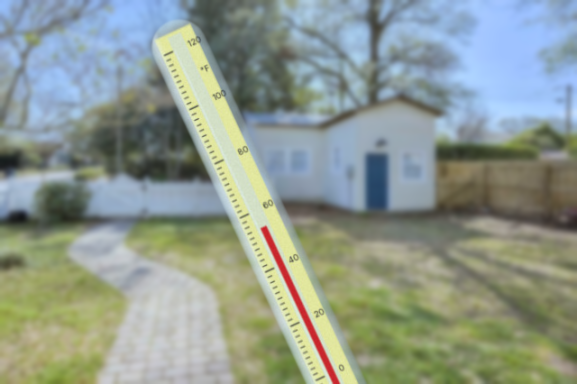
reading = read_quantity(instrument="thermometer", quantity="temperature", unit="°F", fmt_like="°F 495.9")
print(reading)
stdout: °F 54
